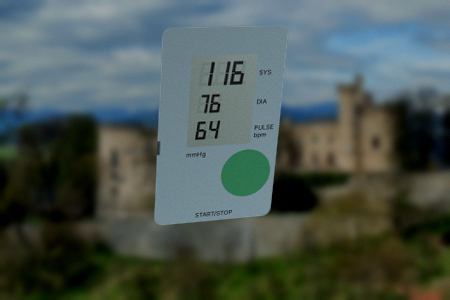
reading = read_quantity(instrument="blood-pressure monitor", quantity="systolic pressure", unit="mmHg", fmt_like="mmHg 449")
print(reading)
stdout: mmHg 116
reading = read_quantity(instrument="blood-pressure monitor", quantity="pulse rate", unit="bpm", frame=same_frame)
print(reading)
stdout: bpm 64
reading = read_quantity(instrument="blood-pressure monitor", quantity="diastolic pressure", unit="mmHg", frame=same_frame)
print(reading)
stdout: mmHg 76
